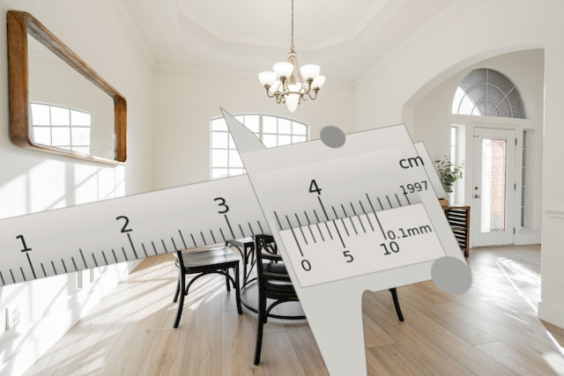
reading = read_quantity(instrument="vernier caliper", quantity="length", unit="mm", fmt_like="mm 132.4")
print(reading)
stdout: mm 36.0
